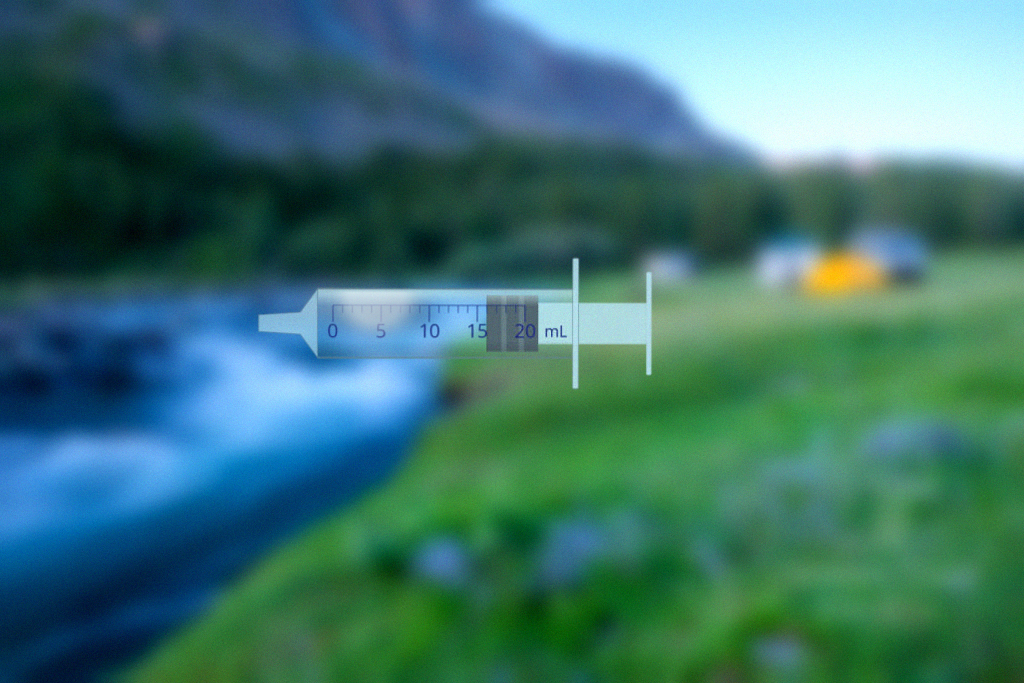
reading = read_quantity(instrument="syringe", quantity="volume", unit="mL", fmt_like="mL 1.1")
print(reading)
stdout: mL 16
